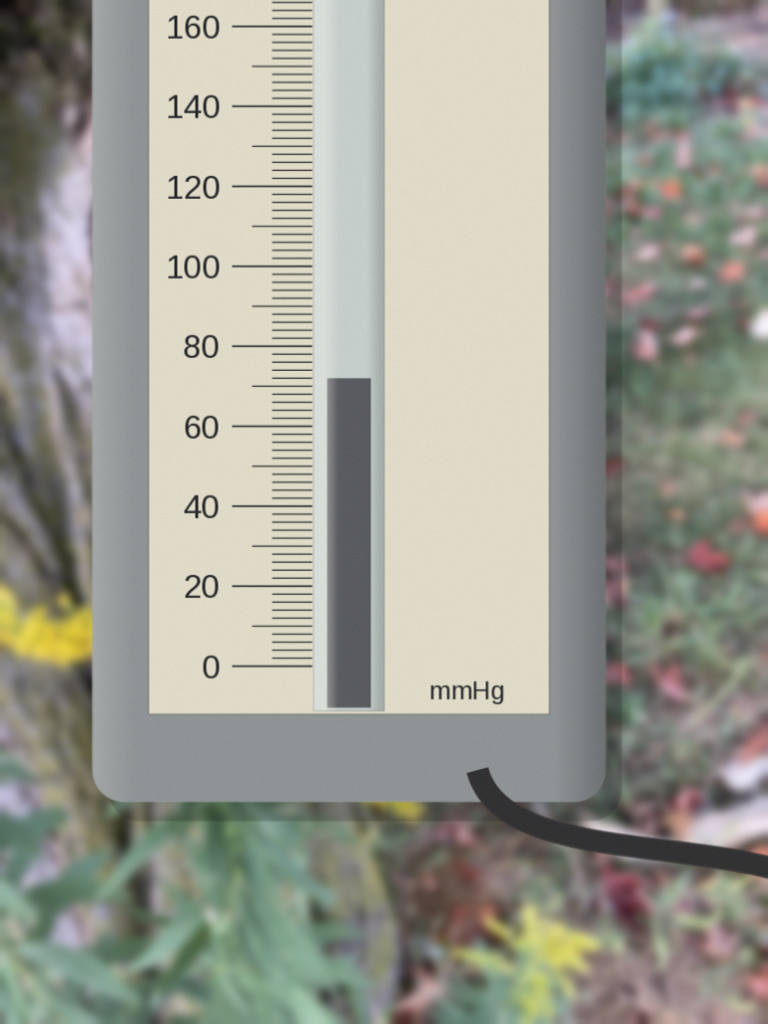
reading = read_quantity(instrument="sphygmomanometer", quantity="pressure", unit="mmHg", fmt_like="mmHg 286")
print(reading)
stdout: mmHg 72
